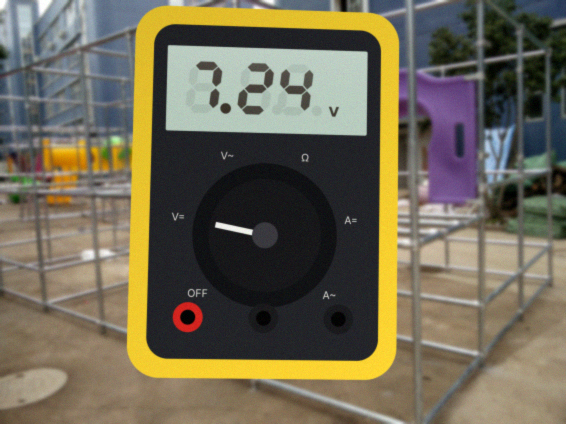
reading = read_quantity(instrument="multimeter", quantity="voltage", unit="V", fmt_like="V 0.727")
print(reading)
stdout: V 7.24
